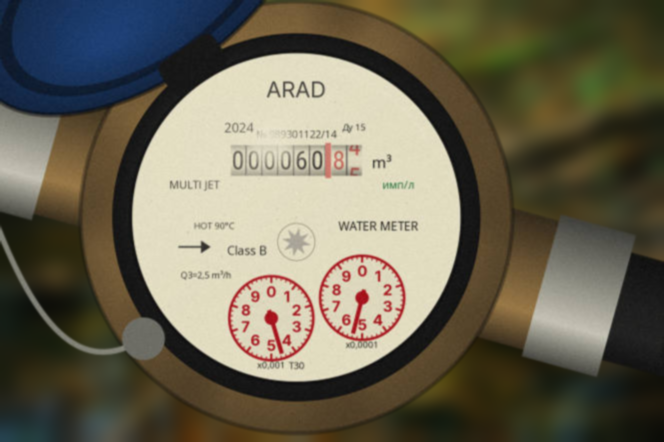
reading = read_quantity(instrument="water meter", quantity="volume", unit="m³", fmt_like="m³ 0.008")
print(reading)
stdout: m³ 60.8445
